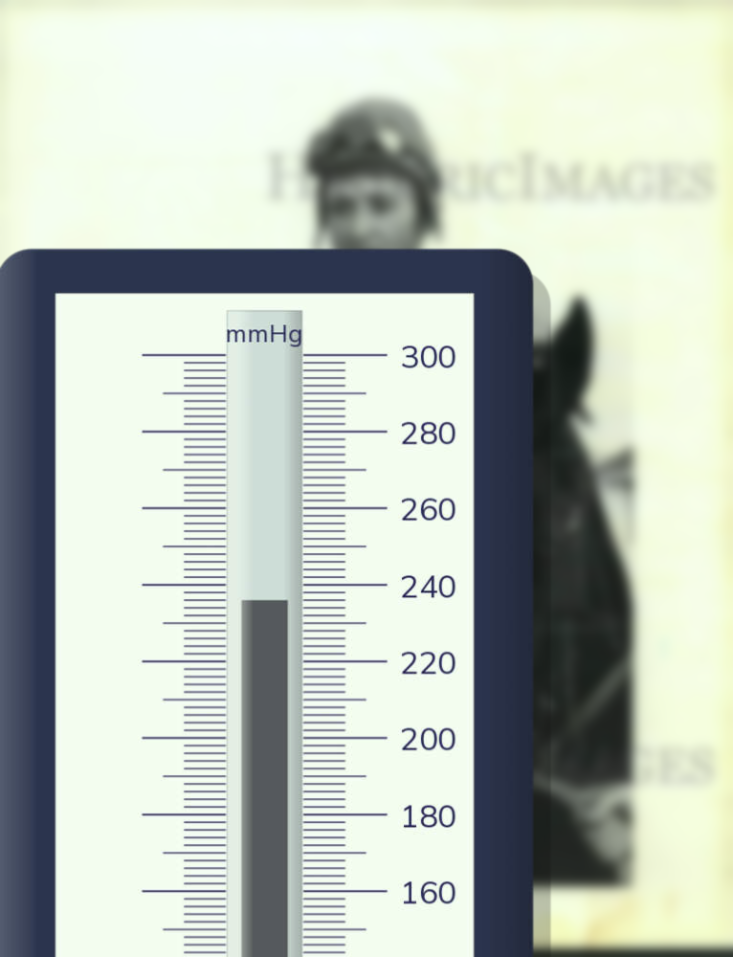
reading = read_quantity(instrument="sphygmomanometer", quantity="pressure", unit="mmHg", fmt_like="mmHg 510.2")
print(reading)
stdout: mmHg 236
